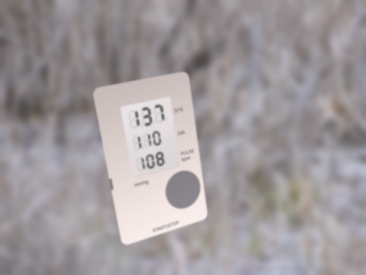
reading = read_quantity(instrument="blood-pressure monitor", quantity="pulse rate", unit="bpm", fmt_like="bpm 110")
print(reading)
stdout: bpm 108
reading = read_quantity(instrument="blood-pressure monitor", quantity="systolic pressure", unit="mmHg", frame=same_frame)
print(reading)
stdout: mmHg 137
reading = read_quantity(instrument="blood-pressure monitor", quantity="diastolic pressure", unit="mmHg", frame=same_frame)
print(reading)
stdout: mmHg 110
